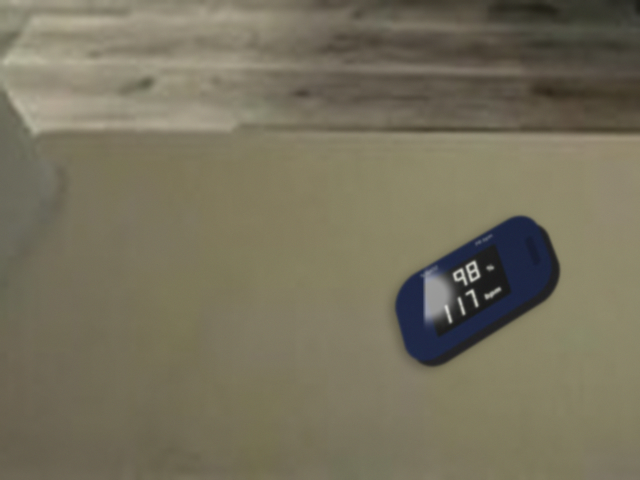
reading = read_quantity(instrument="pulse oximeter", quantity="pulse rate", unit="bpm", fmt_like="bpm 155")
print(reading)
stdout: bpm 117
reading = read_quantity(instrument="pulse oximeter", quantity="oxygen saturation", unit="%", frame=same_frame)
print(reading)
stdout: % 98
